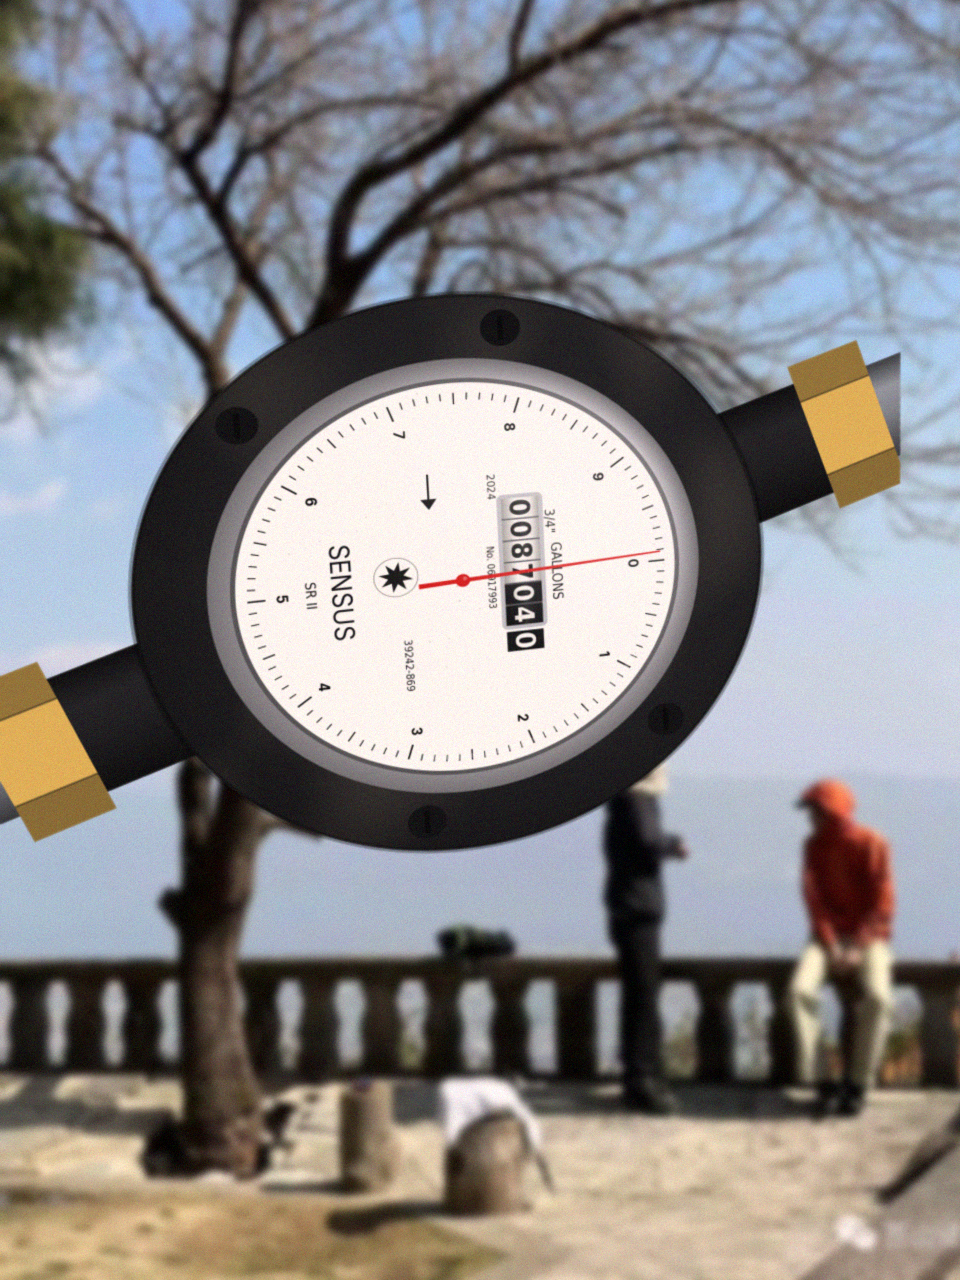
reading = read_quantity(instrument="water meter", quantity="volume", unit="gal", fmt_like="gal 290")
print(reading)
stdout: gal 87039.9
